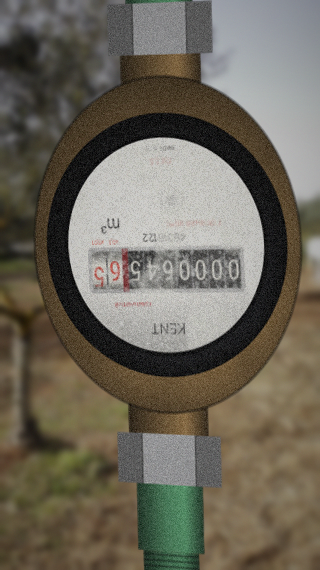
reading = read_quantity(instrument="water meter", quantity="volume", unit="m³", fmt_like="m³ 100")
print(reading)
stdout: m³ 645.65
